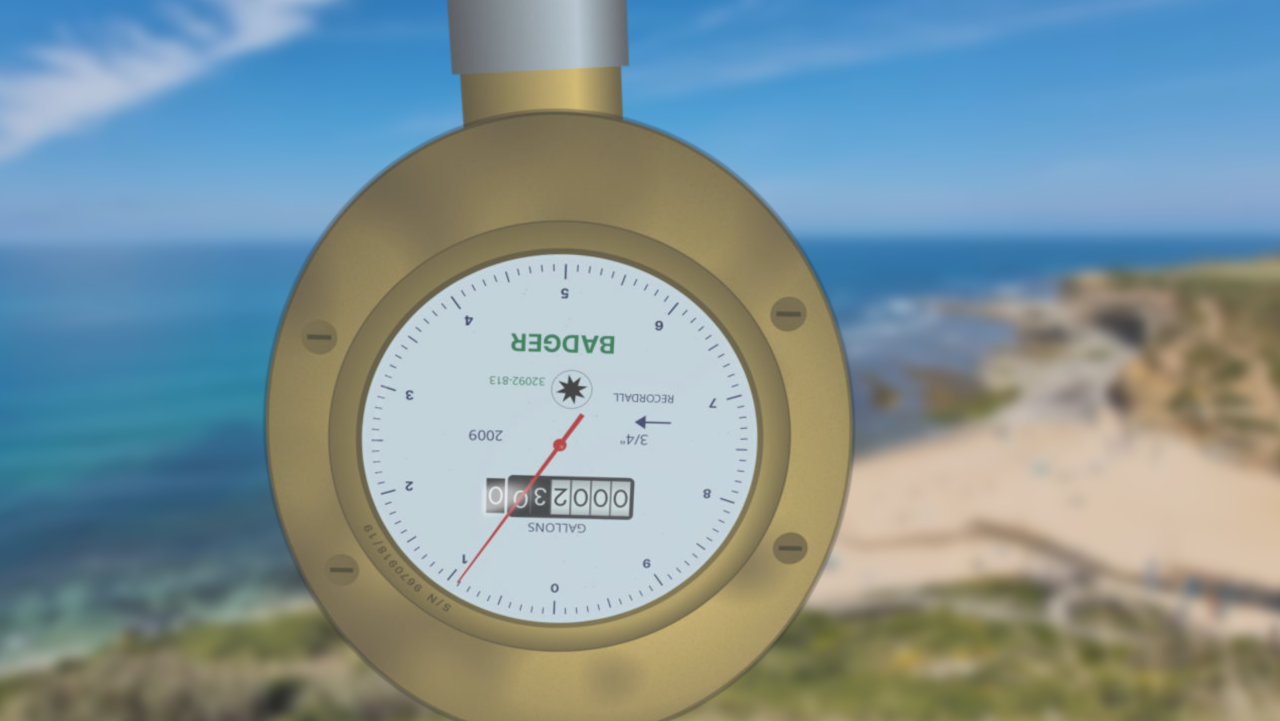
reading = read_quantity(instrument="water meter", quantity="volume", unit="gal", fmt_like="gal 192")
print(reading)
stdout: gal 2300.9
